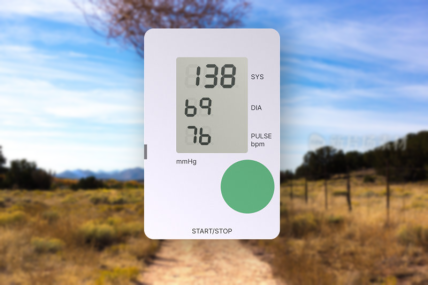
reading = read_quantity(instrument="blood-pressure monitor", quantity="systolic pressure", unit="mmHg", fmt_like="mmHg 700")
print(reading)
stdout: mmHg 138
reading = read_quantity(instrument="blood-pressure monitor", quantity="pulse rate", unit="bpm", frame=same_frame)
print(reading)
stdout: bpm 76
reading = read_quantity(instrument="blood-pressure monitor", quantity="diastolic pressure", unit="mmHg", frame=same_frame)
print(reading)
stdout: mmHg 69
